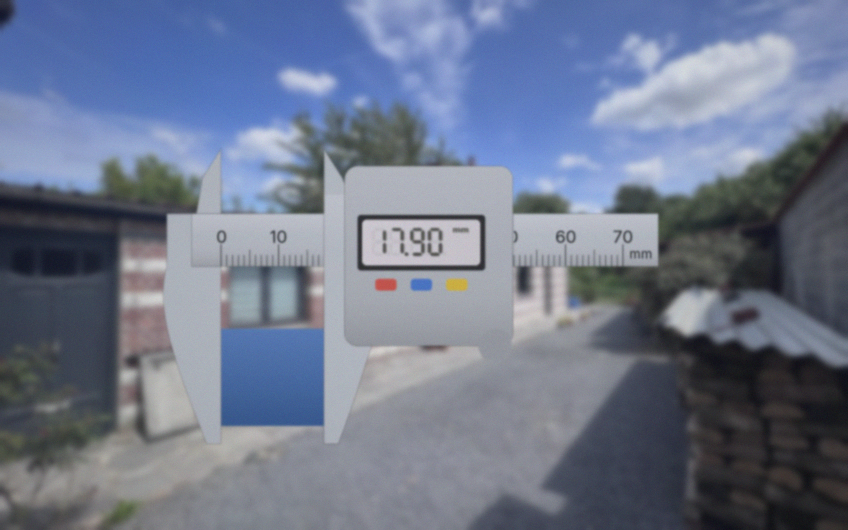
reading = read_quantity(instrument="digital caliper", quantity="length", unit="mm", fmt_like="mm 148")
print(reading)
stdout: mm 17.90
